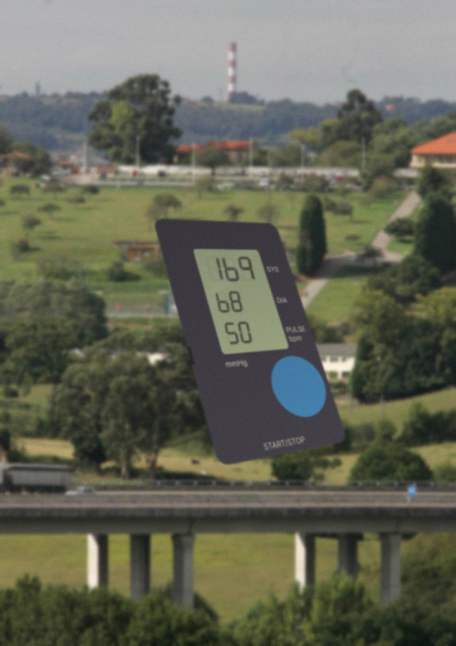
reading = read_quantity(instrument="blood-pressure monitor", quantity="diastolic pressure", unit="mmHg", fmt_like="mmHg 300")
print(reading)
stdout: mmHg 68
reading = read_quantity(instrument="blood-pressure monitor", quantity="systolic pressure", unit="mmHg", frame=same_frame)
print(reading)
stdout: mmHg 169
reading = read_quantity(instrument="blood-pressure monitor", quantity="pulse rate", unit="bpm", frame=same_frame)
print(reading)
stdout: bpm 50
